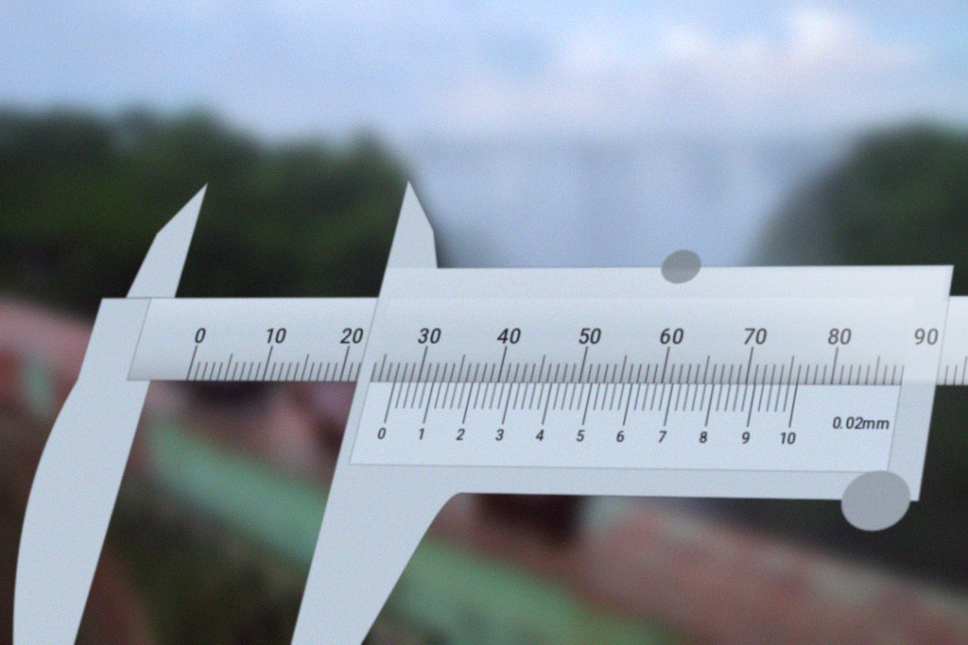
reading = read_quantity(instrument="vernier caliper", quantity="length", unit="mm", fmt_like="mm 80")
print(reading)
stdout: mm 27.0
